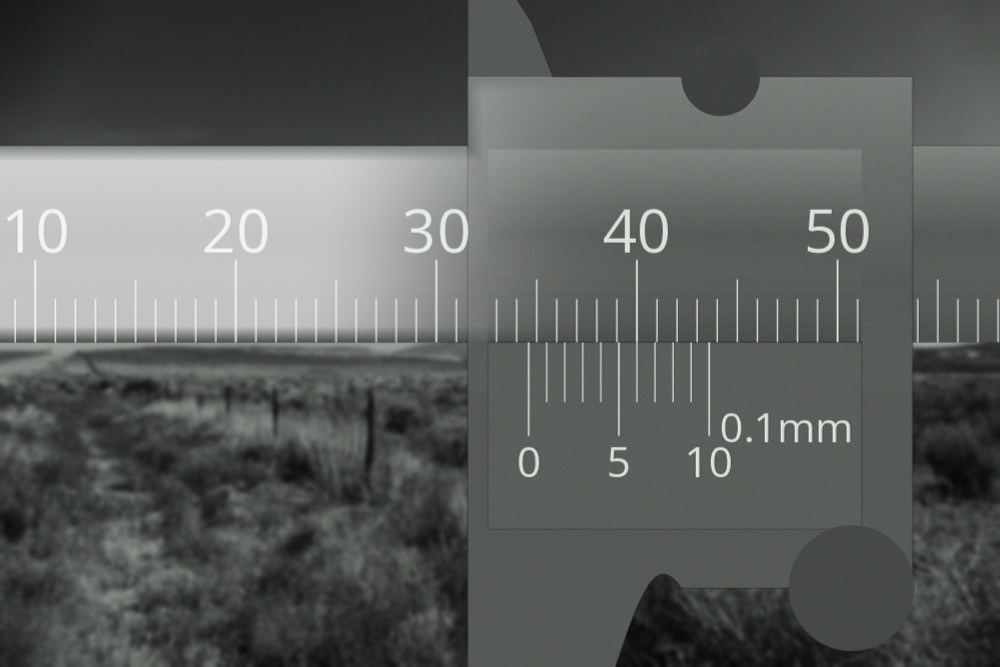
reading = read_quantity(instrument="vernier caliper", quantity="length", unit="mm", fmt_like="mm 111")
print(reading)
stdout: mm 34.6
